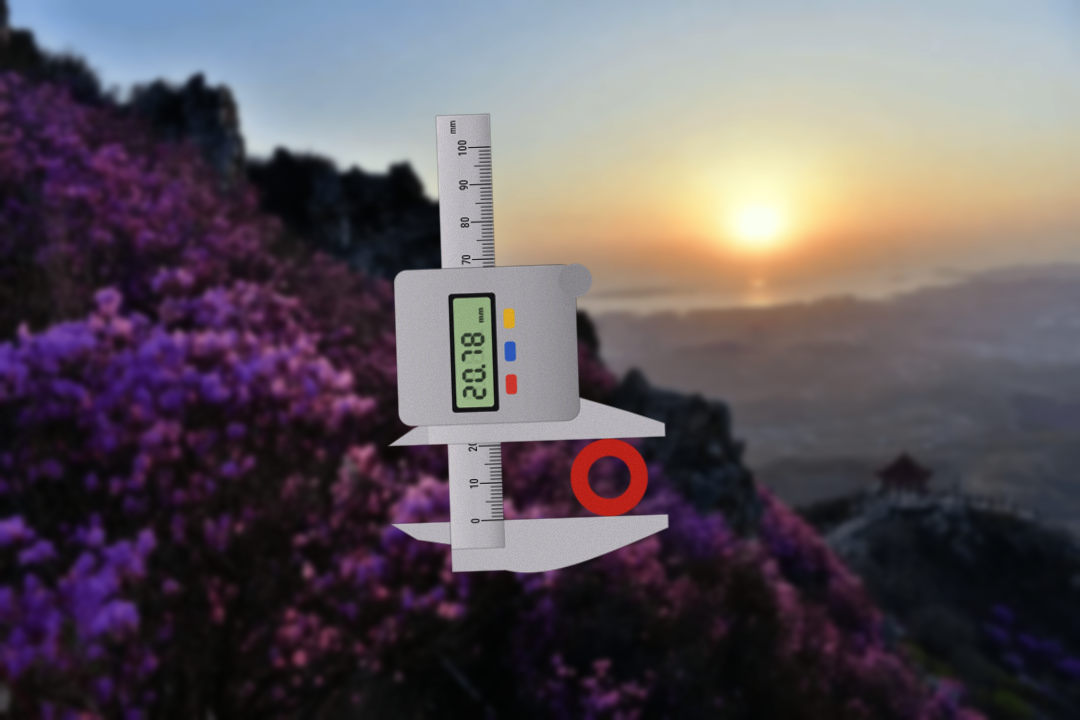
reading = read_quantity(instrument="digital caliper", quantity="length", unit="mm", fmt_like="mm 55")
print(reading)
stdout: mm 20.78
